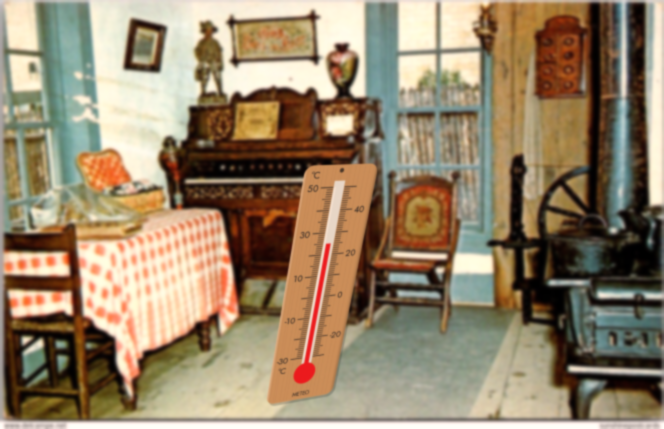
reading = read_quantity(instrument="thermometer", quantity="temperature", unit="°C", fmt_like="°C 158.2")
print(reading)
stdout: °C 25
